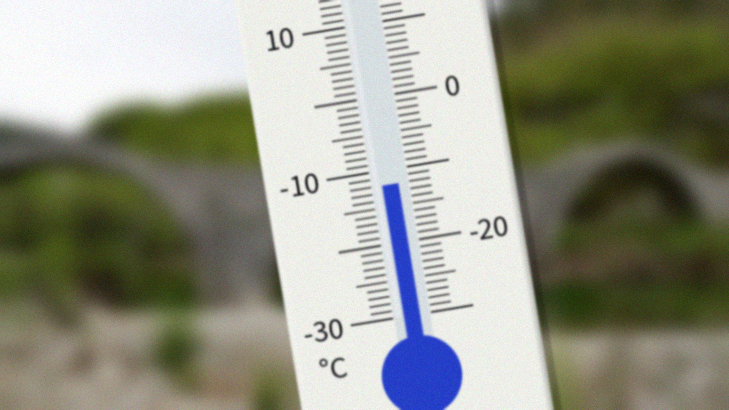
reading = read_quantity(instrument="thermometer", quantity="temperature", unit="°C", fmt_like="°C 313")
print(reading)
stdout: °C -12
